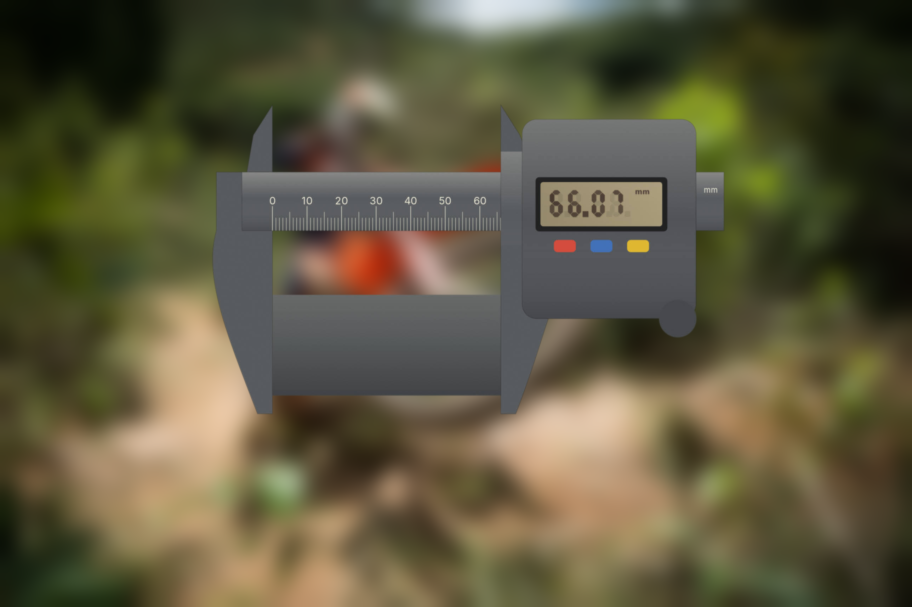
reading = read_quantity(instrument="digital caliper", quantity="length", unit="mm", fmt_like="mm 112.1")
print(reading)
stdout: mm 66.07
